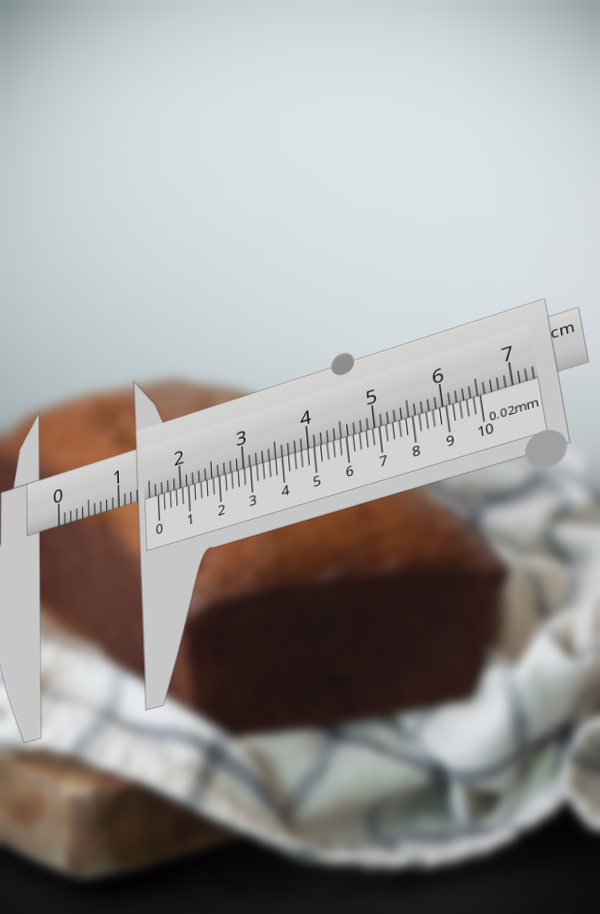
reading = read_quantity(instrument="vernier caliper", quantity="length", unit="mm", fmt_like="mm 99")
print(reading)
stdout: mm 16.4
